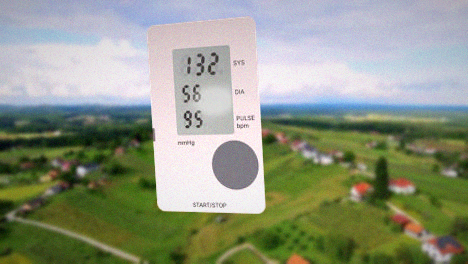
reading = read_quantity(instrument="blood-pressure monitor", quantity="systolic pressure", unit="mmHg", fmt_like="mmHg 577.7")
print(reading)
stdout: mmHg 132
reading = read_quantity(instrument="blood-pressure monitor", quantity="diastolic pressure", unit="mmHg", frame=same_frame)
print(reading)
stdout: mmHg 56
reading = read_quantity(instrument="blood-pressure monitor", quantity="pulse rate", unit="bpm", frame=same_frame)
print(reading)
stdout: bpm 95
